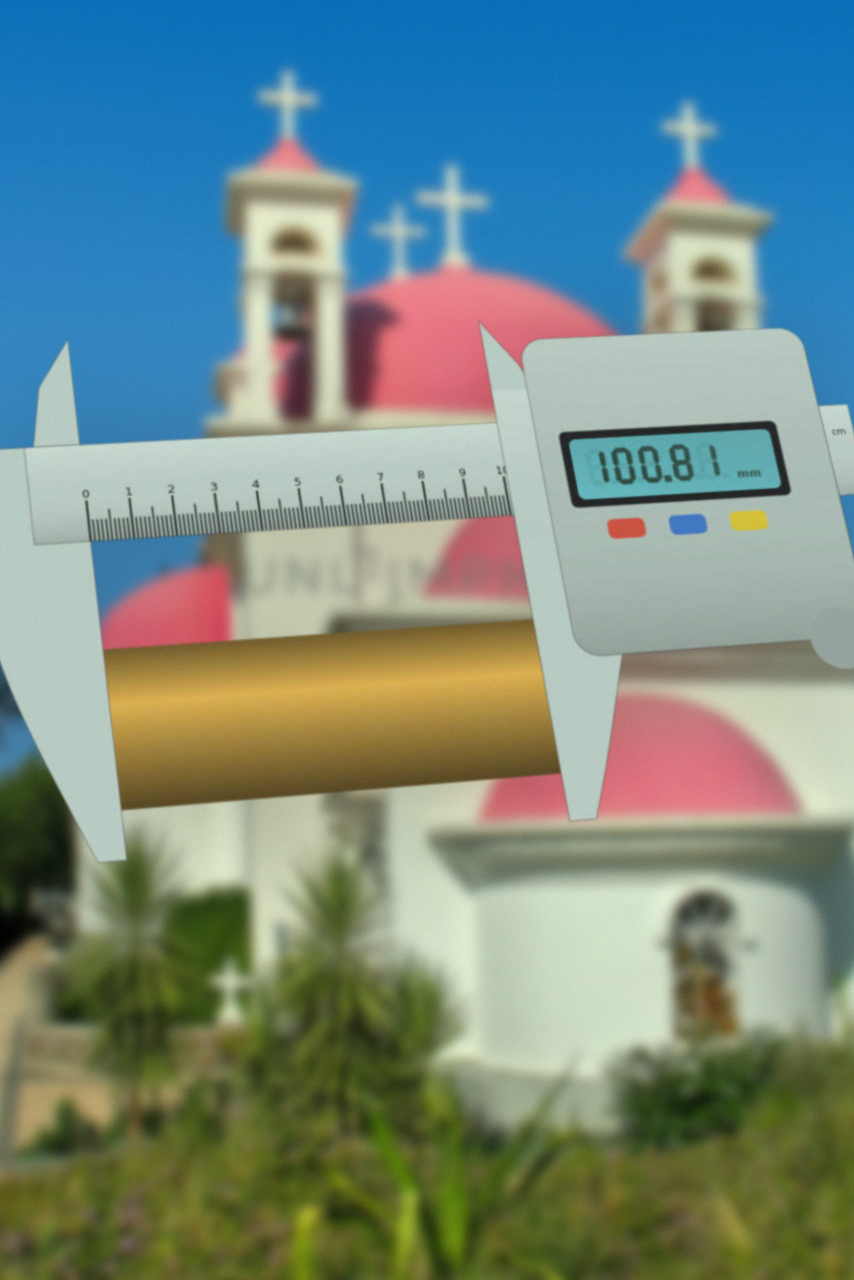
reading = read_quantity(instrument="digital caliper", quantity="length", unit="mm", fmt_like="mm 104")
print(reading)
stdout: mm 100.81
